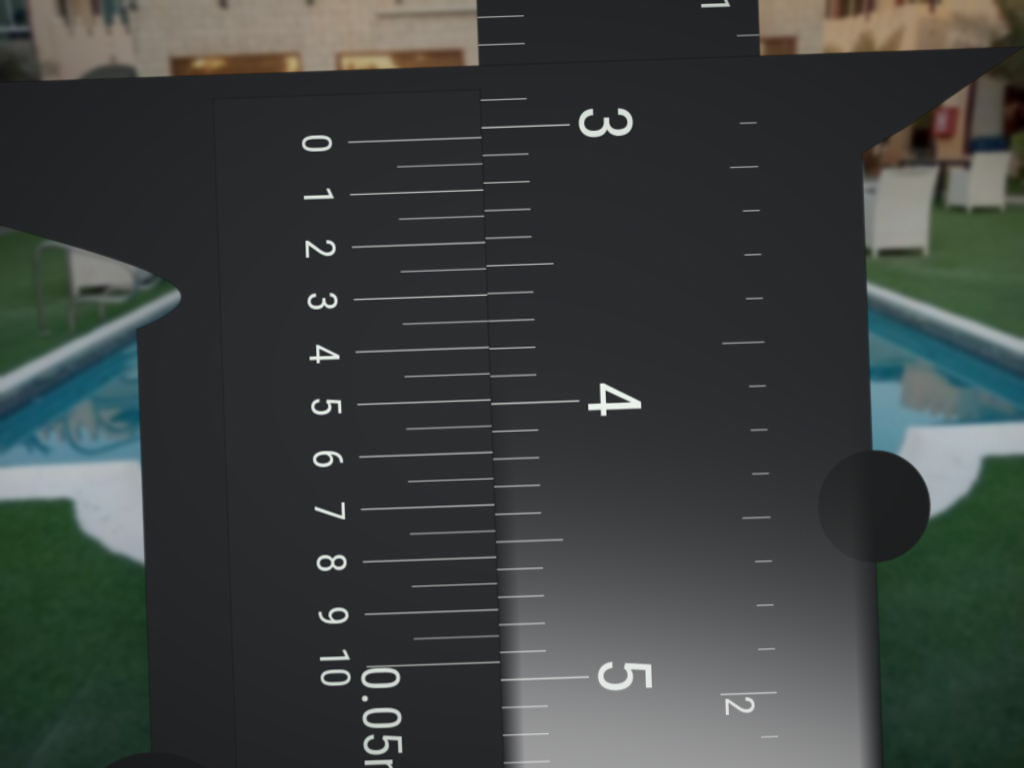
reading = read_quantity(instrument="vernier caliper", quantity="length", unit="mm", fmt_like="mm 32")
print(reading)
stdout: mm 30.35
